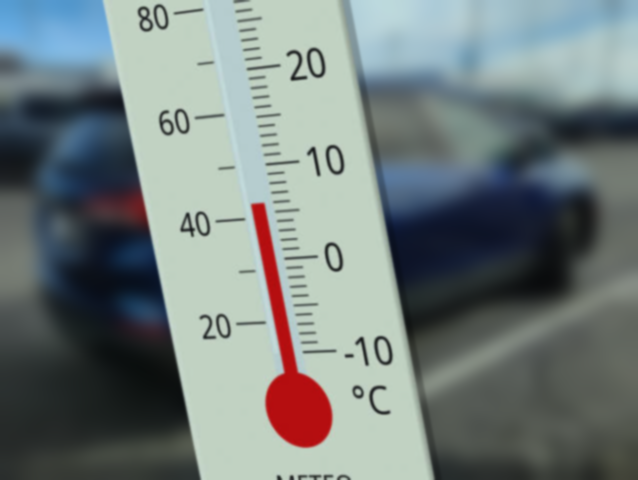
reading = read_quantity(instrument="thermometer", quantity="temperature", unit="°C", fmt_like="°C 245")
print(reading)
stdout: °C 6
